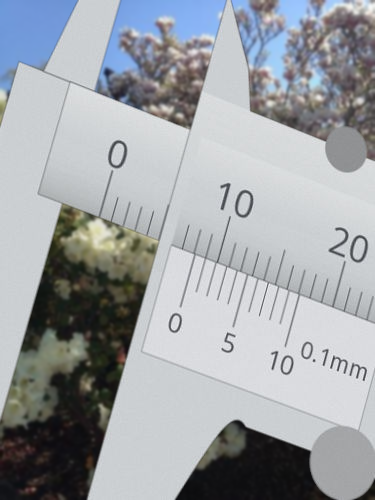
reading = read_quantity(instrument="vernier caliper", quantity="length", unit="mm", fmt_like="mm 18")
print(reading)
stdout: mm 8.1
